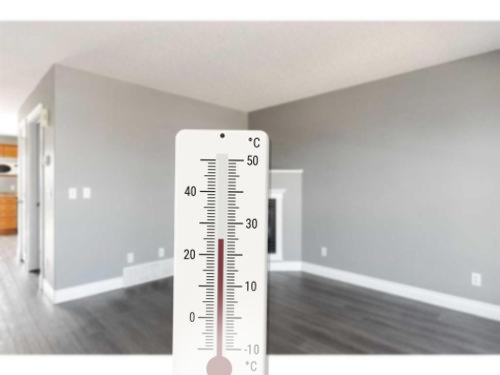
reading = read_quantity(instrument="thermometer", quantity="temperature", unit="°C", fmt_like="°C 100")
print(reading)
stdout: °C 25
